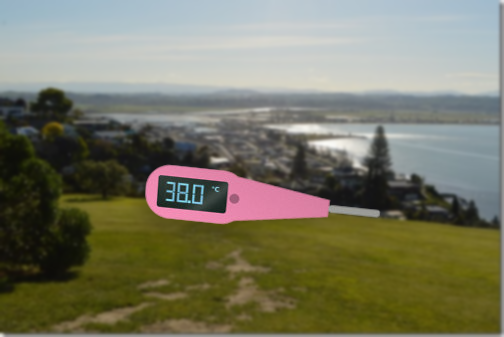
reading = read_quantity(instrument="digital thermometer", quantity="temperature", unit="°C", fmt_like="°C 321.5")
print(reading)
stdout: °C 38.0
